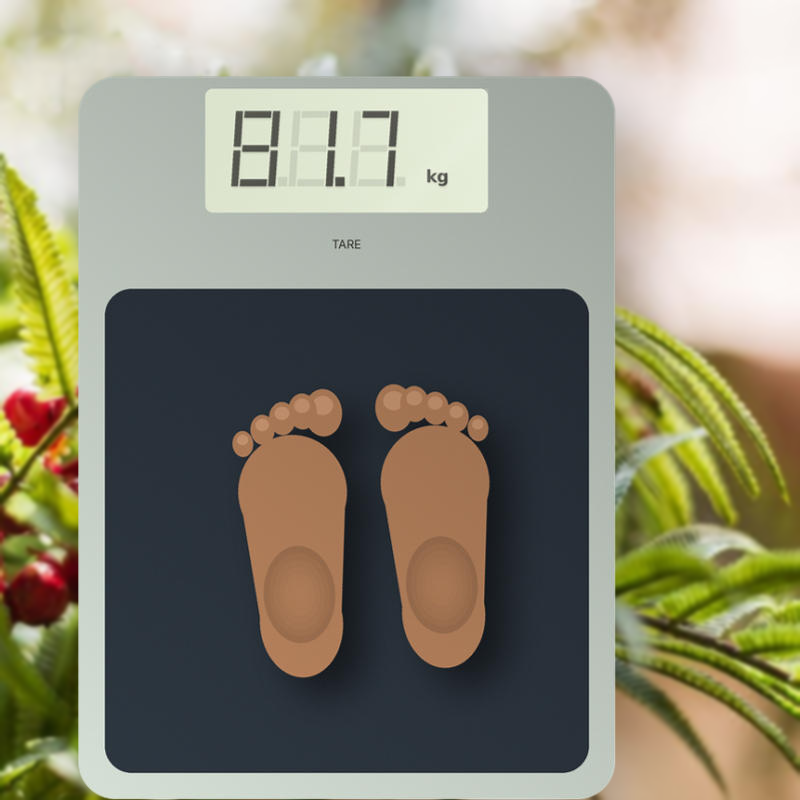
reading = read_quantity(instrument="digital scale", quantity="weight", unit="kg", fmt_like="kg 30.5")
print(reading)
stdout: kg 81.7
